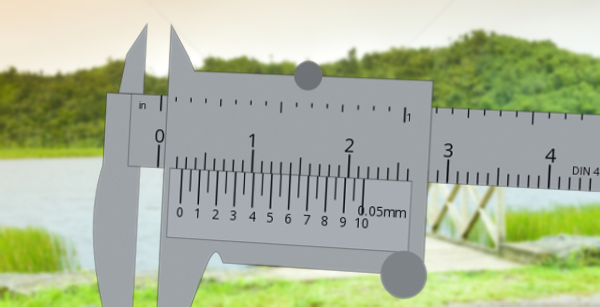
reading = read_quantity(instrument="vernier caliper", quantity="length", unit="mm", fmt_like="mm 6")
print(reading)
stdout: mm 2.6
